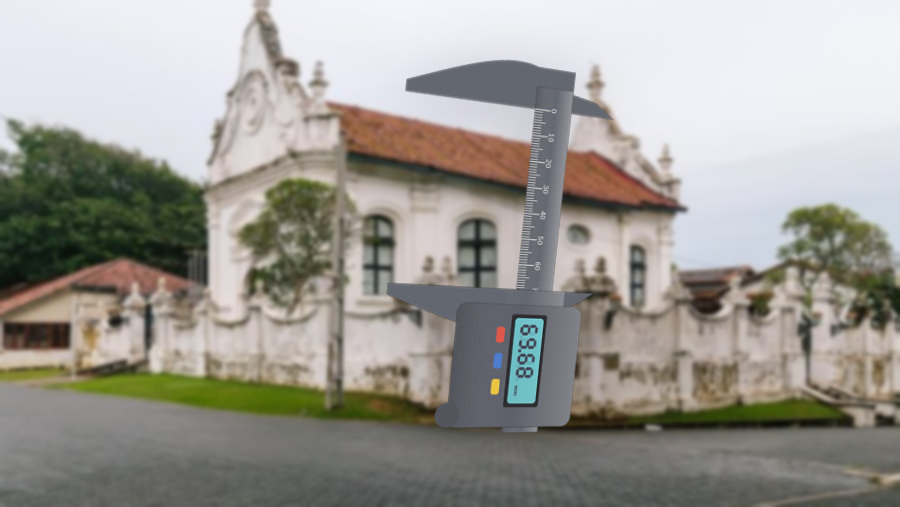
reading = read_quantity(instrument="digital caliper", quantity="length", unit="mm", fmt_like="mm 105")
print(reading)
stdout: mm 69.68
